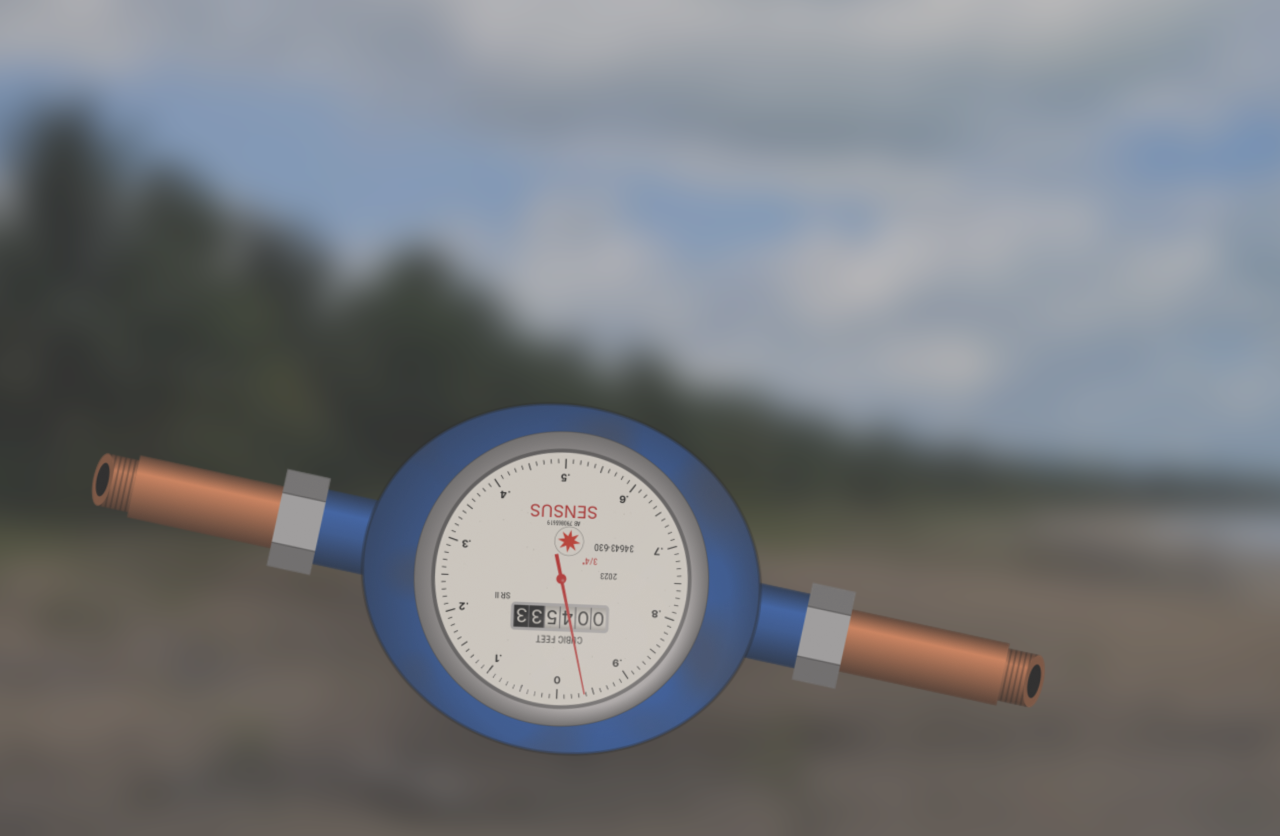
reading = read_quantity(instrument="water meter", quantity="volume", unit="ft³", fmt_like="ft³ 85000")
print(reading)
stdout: ft³ 4532.96
